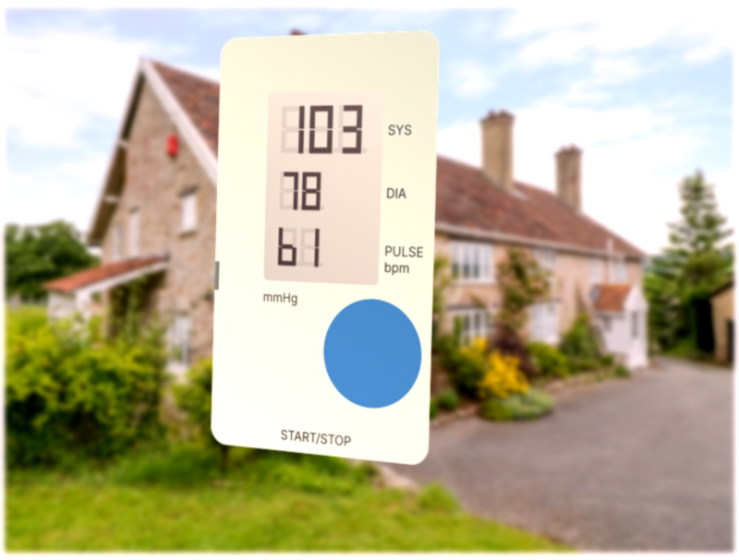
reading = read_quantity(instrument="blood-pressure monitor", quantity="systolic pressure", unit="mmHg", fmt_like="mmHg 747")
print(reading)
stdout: mmHg 103
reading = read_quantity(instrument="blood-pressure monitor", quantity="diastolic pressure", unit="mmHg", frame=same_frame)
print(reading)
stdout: mmHg 78
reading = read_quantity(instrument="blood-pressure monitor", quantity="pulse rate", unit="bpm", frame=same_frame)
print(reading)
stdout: bpm 61
